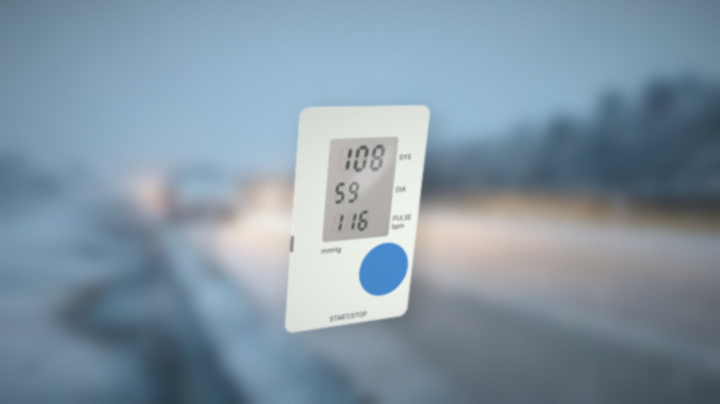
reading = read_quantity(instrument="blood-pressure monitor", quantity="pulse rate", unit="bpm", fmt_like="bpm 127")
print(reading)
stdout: bpm 116
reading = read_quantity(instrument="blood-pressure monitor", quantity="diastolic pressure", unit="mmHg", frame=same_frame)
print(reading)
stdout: mmHg 59
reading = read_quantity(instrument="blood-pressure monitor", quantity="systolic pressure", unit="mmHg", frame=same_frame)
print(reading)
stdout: mmHg 108
